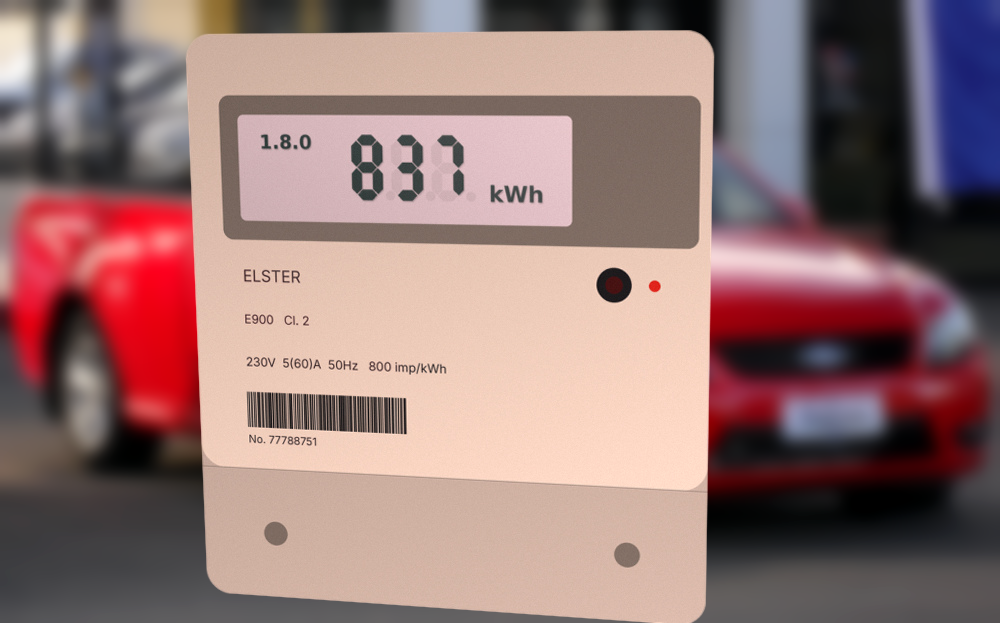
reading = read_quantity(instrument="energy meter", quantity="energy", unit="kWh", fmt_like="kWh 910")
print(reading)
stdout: kWh 837
